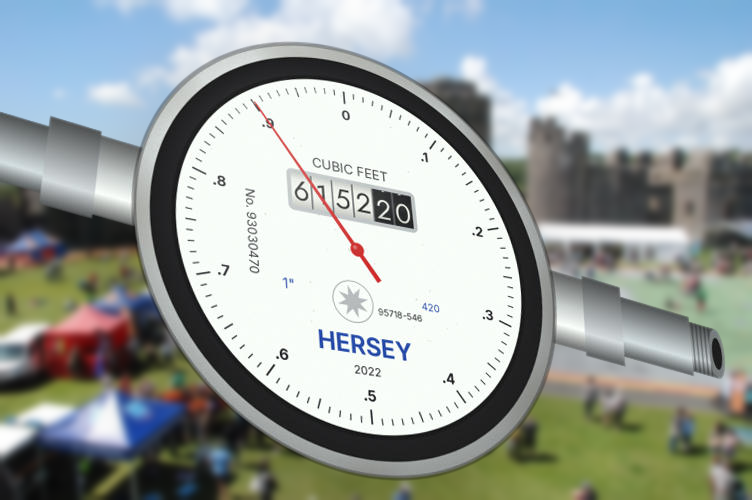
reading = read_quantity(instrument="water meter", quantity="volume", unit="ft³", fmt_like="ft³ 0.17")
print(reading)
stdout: ft³ 615219.90
